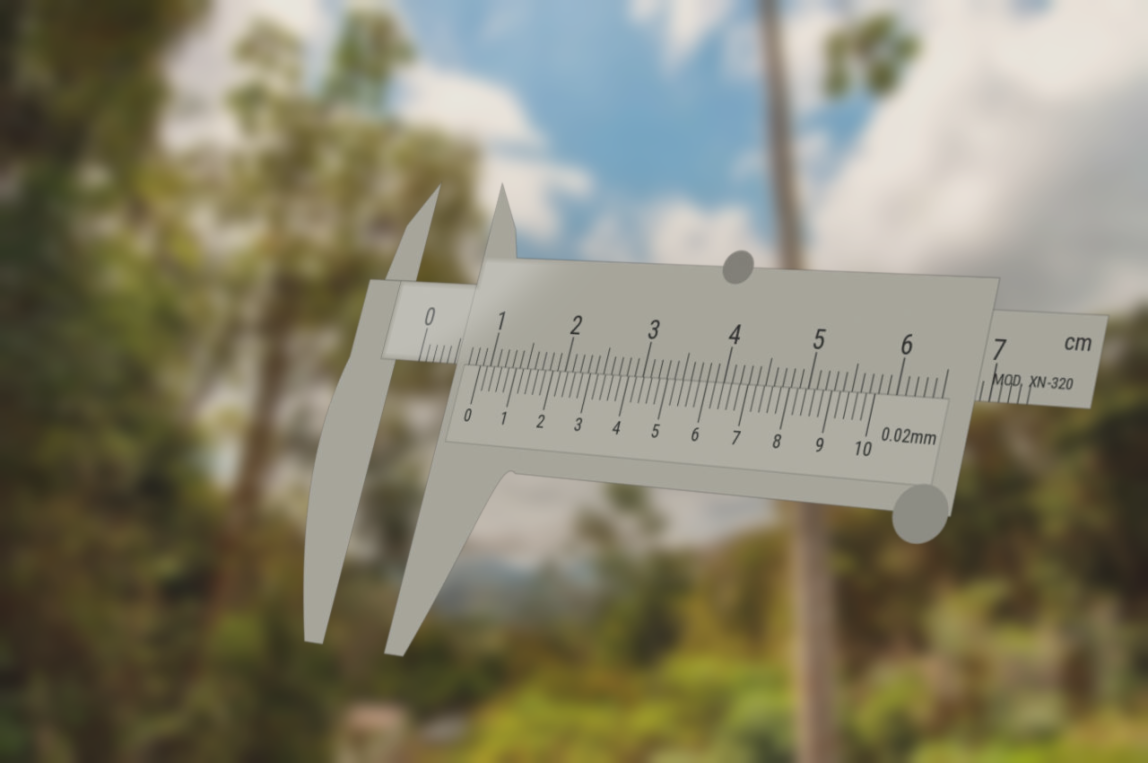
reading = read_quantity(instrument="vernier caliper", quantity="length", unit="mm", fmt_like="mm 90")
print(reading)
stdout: mm 8.6
